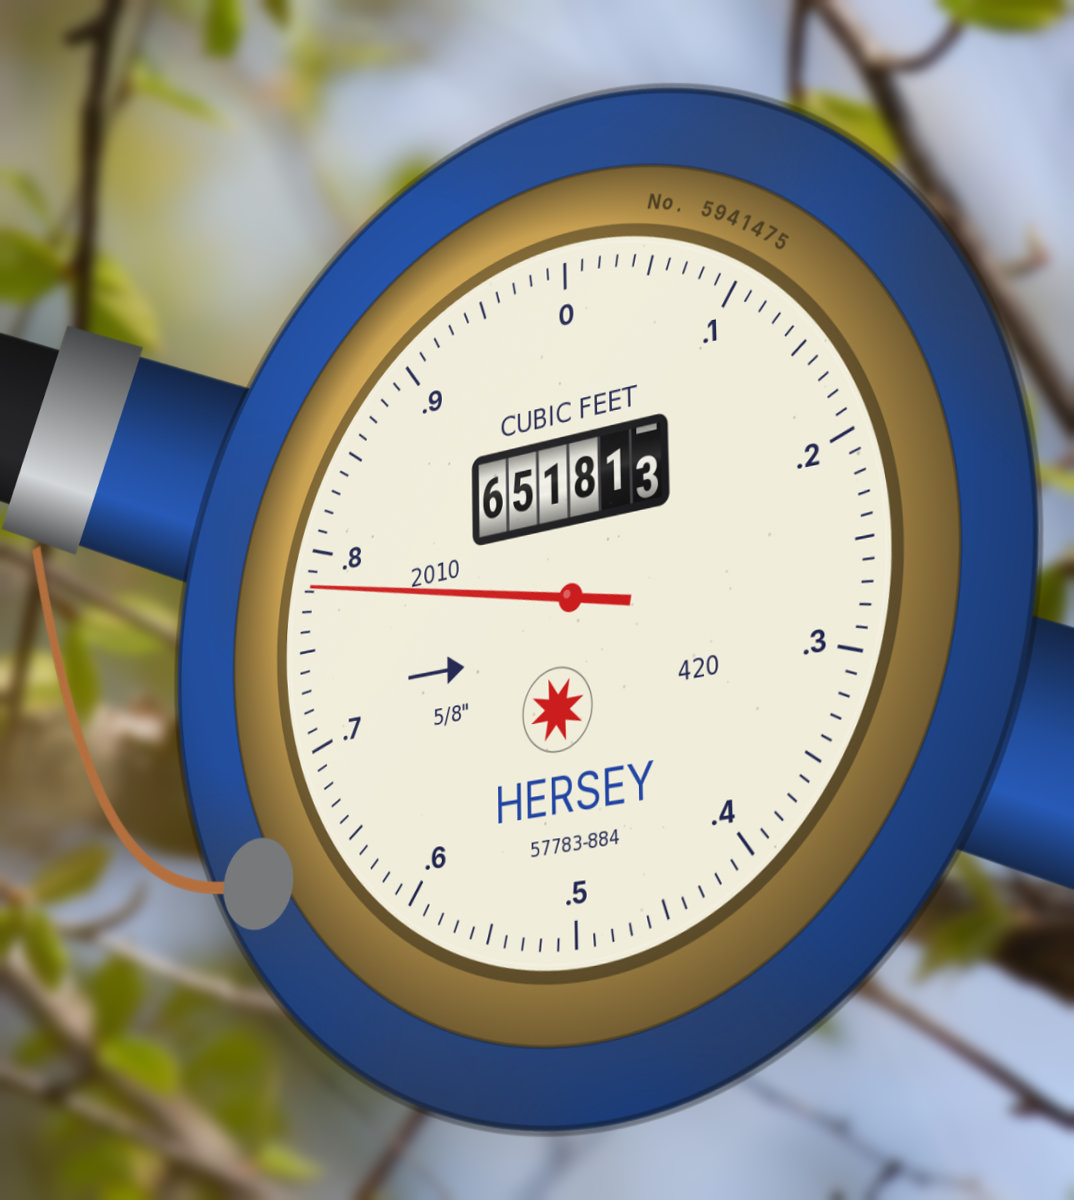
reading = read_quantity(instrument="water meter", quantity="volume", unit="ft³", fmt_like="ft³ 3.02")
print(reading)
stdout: ft³ 651812.78
